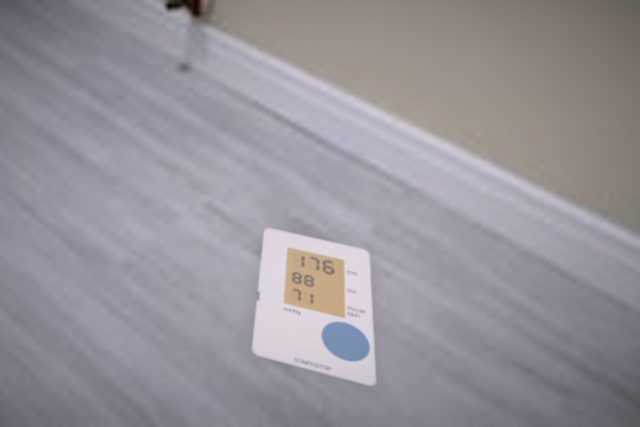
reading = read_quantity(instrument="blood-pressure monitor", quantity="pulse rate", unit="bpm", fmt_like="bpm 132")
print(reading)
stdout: bpm 71
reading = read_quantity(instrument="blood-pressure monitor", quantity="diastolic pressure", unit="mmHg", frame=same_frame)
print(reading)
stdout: mmHg 88
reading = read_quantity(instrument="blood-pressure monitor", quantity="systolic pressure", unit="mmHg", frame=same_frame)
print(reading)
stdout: mmHg 176
